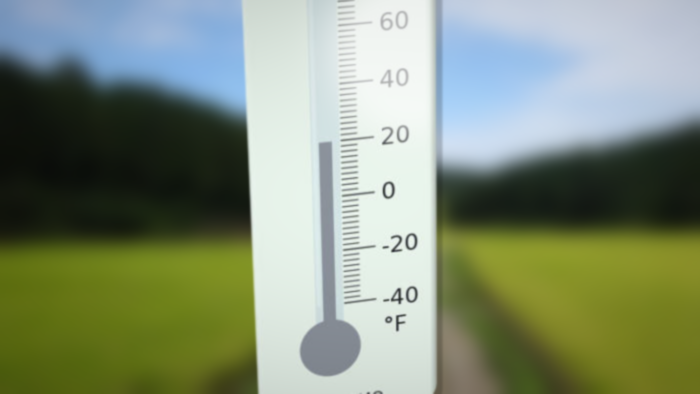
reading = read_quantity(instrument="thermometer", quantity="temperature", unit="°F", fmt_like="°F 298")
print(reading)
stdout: °F 20
